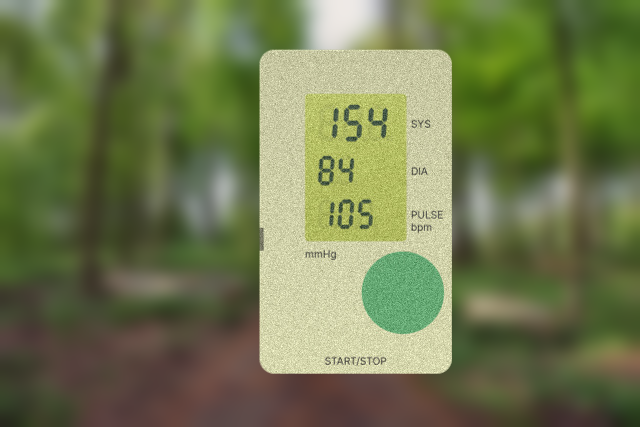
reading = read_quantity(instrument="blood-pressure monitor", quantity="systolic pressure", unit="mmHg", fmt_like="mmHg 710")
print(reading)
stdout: mmHg 154
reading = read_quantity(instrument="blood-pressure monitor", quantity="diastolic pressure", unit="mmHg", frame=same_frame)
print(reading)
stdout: mmHg 84
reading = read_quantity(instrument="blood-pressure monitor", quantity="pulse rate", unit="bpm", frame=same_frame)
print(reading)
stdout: bpm 105
